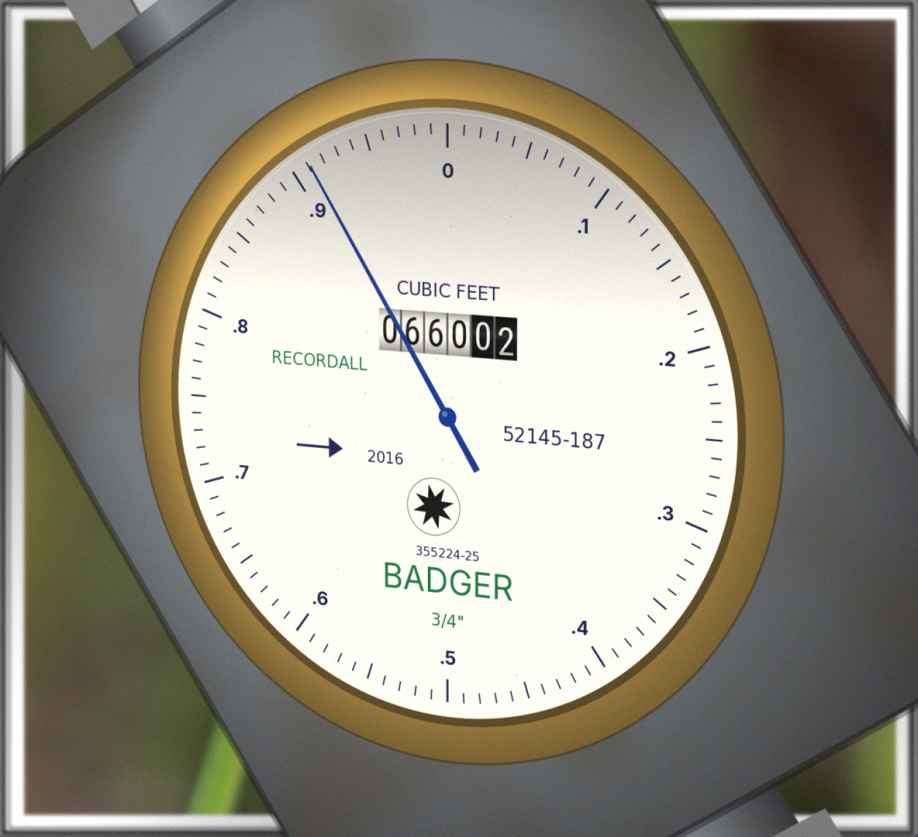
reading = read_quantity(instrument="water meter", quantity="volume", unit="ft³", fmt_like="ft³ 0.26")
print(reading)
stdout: ft³ 66001.91
